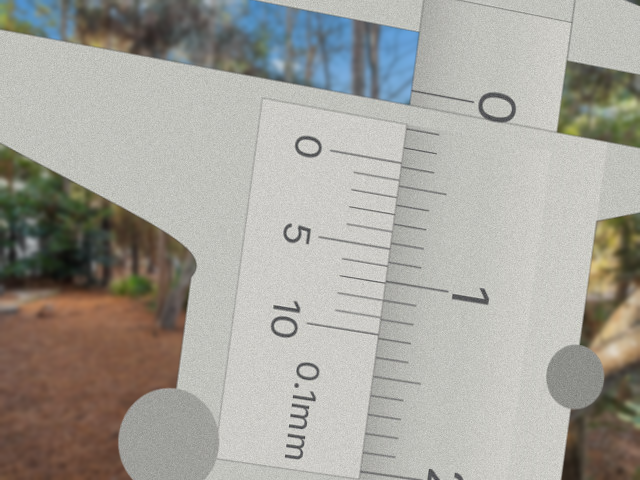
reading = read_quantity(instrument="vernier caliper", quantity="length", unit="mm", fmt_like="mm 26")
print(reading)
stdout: mm 3.8
